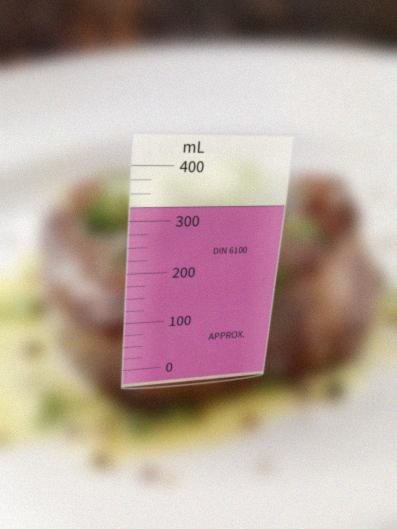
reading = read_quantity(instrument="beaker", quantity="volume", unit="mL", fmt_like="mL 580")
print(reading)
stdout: mL 325
